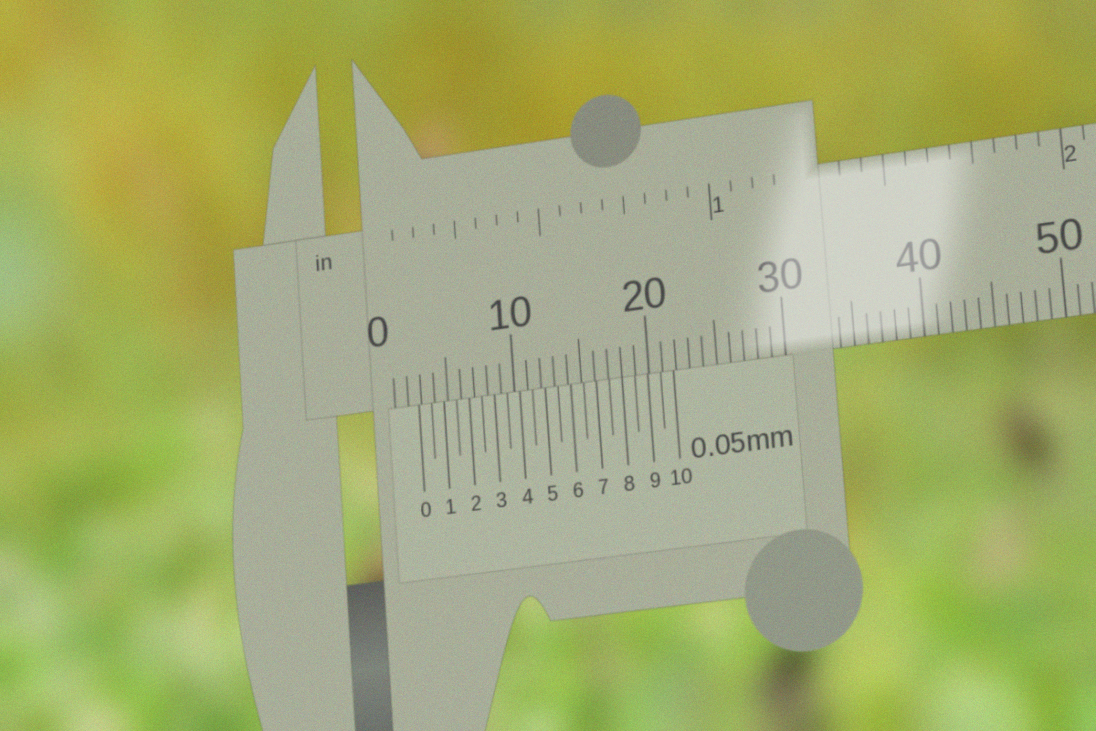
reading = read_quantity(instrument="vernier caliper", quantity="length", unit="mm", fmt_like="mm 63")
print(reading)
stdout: mm 2.8
